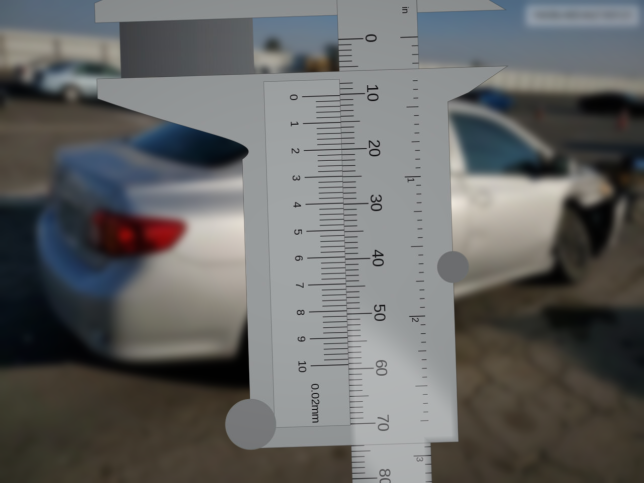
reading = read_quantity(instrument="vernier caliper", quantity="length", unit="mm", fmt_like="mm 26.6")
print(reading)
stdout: mm 10.2
